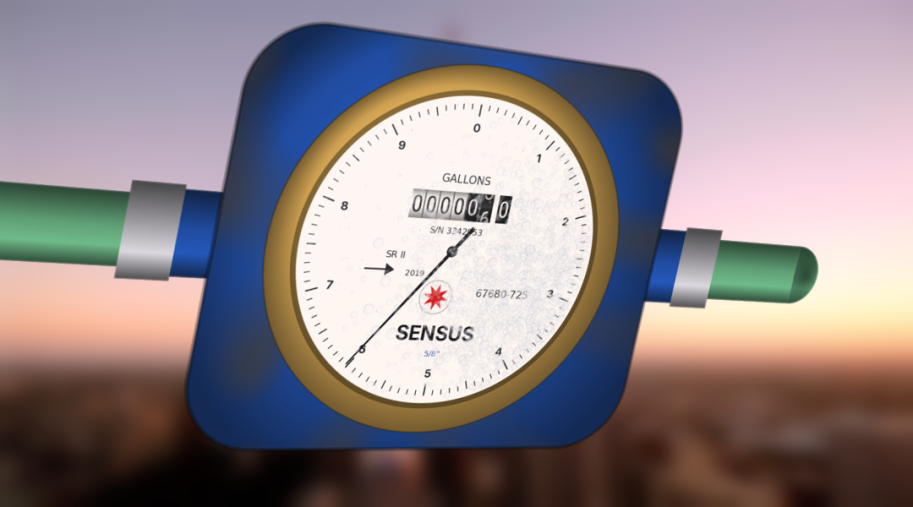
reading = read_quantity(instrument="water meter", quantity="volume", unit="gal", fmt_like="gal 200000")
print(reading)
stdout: gal 56.0
